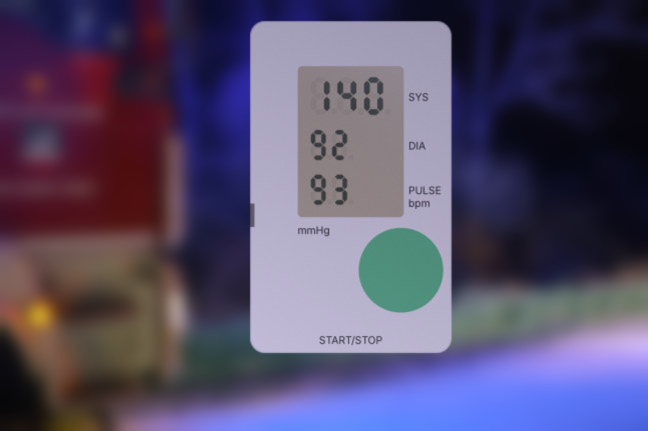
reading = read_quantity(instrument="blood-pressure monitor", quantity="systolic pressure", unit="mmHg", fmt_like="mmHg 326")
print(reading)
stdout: mmHg 140
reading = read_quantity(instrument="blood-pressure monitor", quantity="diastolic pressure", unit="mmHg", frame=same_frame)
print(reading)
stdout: mmHg 92
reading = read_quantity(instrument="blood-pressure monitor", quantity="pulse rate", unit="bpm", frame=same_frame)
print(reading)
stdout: bpm 93
